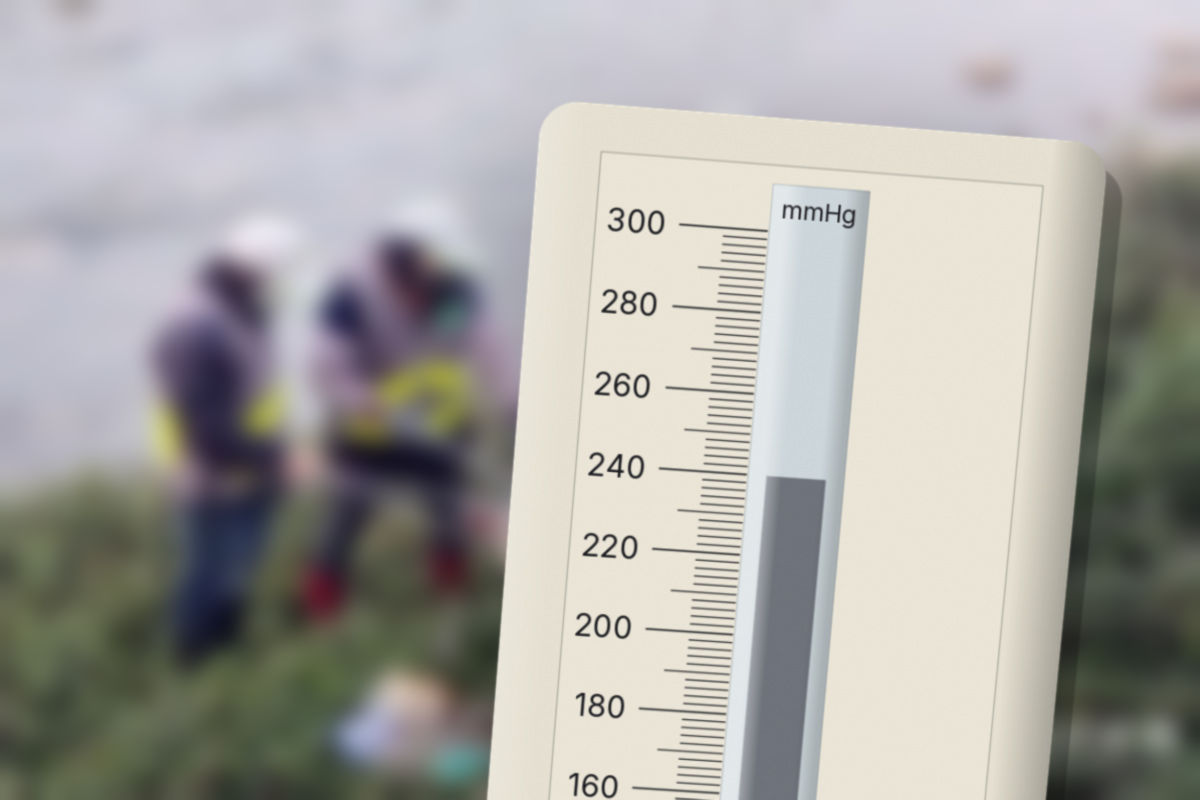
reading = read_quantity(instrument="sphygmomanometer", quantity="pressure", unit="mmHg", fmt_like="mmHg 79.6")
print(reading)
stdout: mmHg 240
